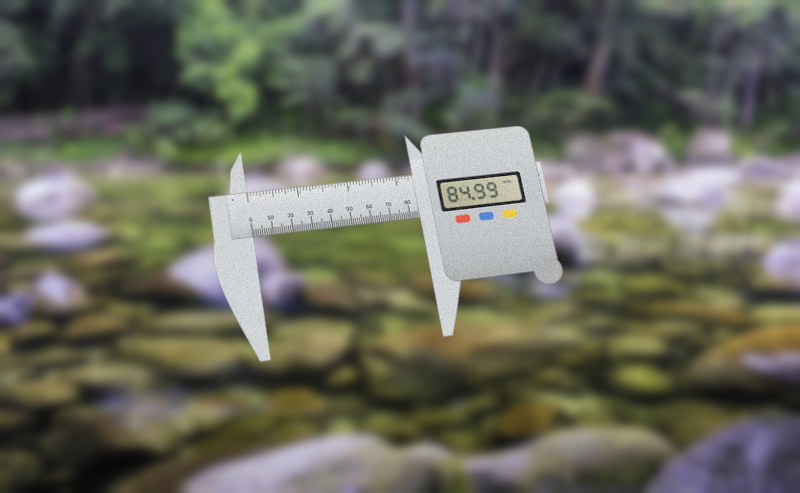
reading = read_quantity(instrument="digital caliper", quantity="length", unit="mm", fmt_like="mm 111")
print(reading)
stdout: mm 84.99
